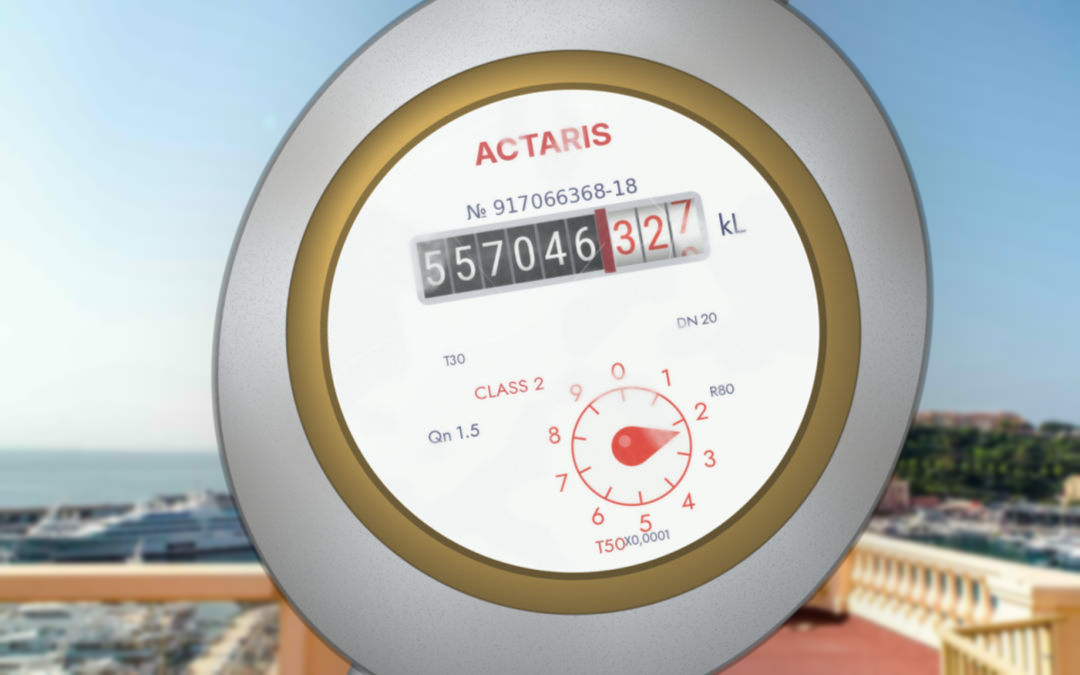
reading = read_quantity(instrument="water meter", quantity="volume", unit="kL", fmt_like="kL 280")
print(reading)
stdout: kL 557046.3272
